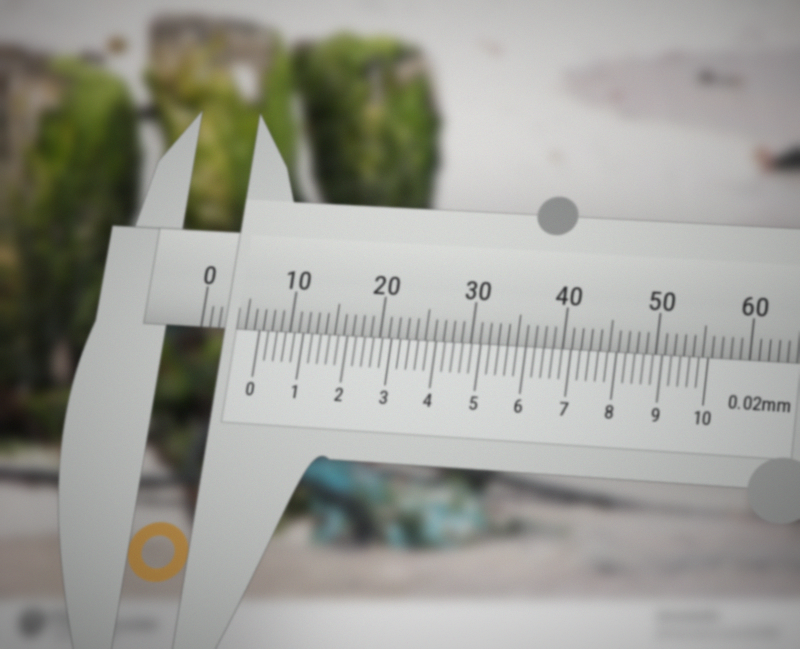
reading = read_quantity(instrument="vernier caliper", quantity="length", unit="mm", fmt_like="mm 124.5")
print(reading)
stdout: mm 6.6
